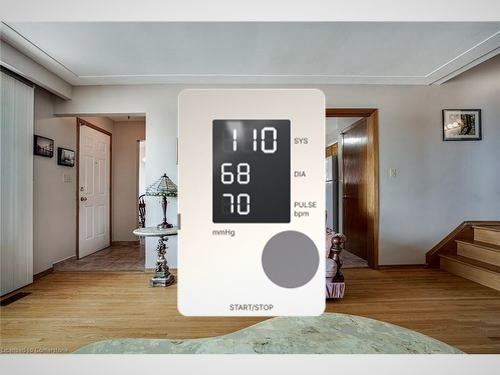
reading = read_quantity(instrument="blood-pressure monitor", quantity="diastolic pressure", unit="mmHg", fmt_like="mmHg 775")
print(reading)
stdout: mmHg 68
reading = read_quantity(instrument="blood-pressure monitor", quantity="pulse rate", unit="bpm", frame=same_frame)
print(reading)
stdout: bpm 70
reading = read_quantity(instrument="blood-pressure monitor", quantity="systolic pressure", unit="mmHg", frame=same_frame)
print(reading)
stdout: mmHg 110
